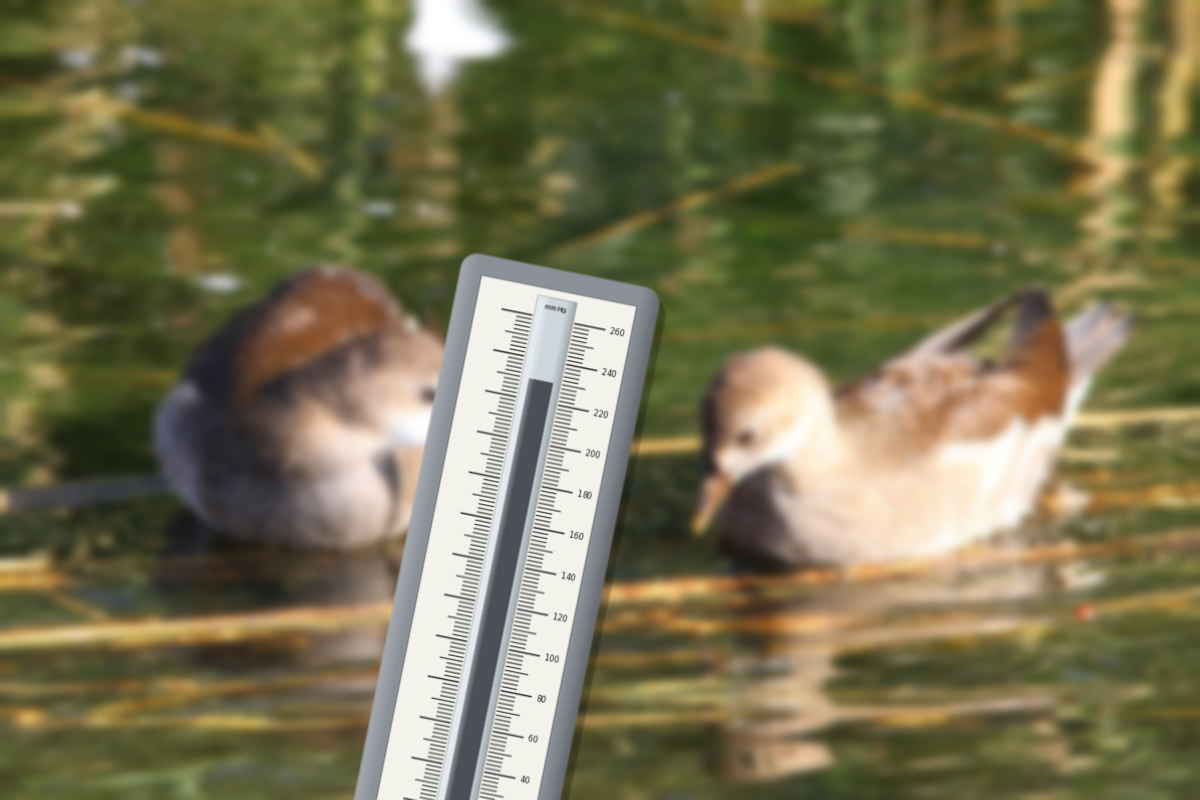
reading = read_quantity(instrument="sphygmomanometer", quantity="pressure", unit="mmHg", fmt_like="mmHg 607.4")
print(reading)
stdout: mmHg 230
